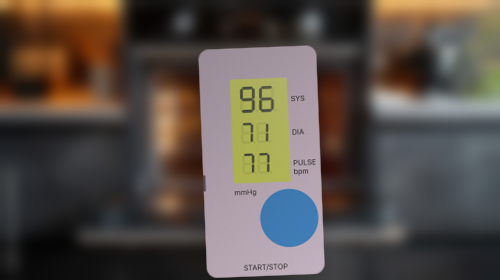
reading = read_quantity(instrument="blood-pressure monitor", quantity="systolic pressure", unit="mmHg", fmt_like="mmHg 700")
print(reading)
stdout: mmHg 96
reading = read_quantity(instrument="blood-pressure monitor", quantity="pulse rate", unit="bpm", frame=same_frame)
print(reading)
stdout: bpm 77
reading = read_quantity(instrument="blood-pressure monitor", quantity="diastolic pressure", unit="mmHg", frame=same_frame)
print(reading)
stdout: mmHg 71
